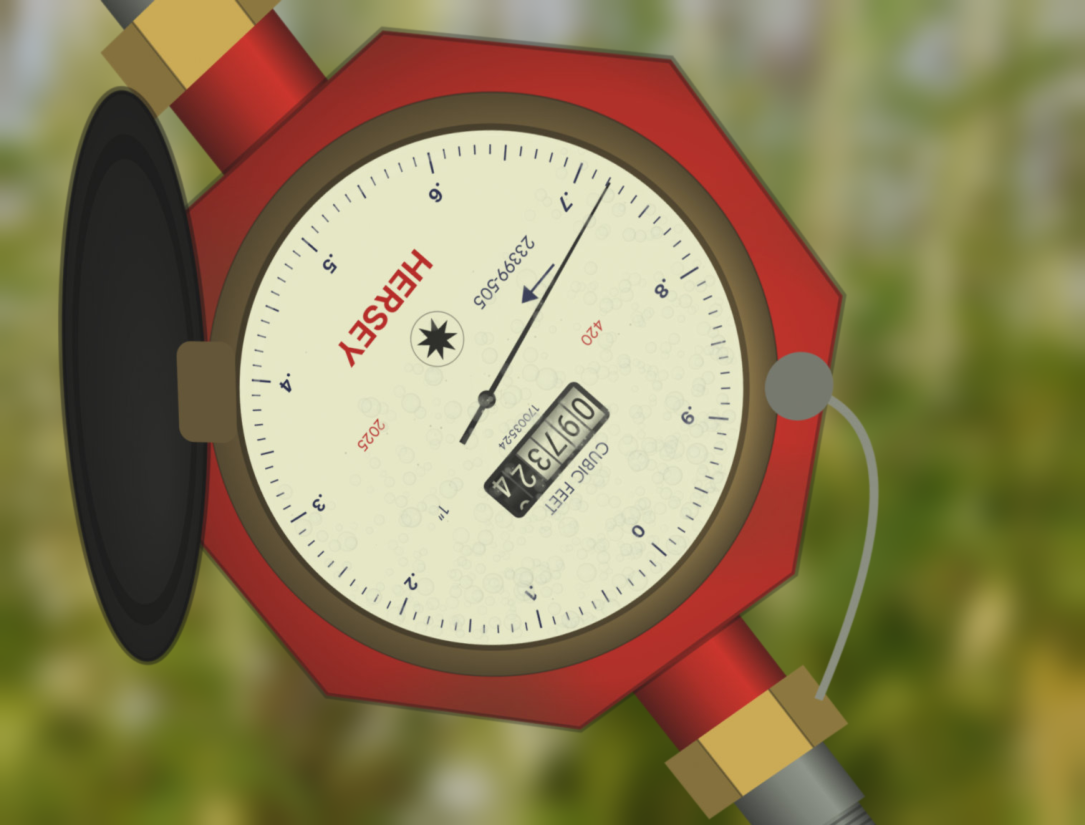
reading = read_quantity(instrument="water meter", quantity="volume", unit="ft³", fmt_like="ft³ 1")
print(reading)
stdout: ft³ 97323.72
